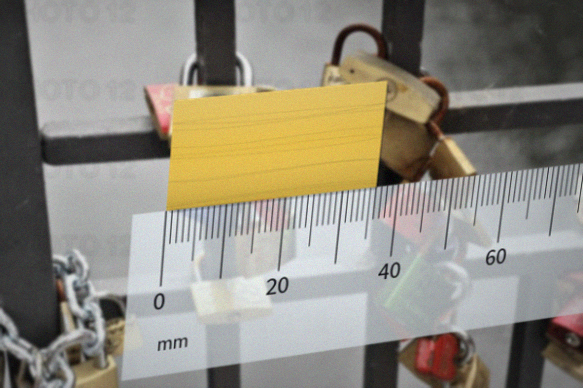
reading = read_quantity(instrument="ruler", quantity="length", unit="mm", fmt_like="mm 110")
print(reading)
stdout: mm 36
